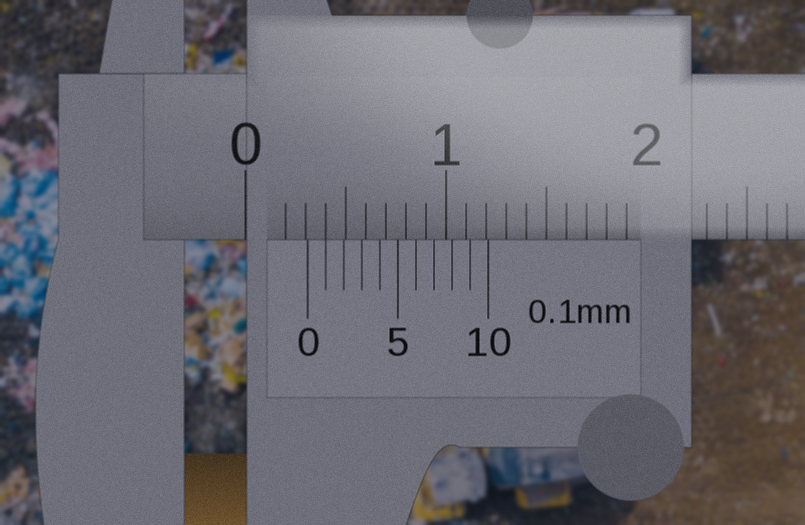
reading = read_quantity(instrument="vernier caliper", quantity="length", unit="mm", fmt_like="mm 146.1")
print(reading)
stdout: mm 3.1
